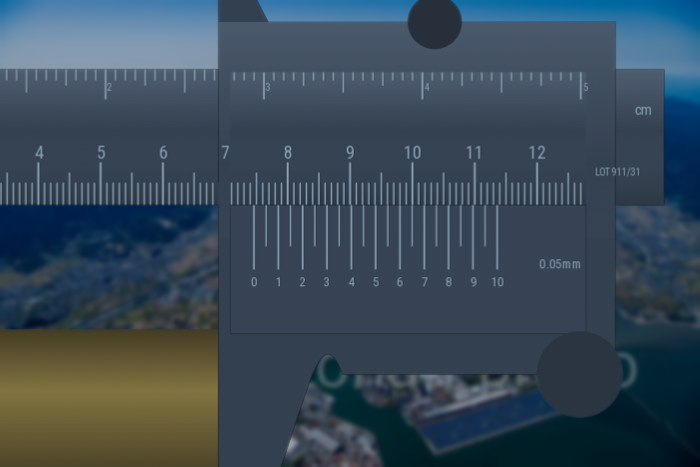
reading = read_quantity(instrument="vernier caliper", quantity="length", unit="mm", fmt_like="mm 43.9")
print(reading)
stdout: mm 74.6
